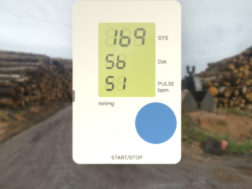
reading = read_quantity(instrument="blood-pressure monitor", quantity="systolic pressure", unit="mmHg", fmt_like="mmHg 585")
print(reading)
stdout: mmHg 169
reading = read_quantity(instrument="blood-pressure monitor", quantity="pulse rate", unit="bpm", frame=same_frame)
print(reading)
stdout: bpm 51
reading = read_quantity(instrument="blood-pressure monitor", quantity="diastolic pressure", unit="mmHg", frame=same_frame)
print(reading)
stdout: mmHg 56
